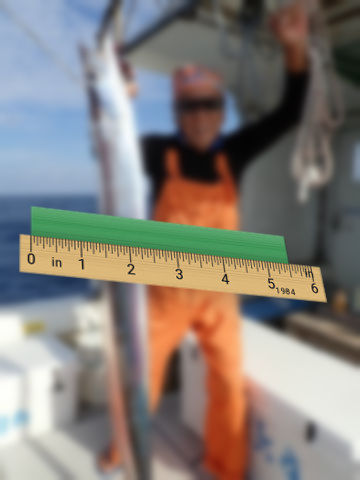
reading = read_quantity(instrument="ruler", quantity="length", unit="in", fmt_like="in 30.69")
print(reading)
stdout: in 5.5
